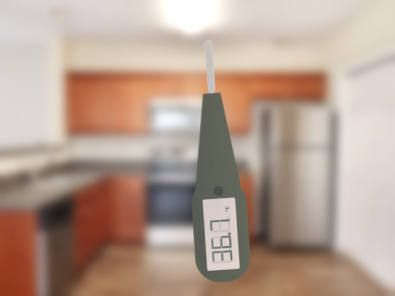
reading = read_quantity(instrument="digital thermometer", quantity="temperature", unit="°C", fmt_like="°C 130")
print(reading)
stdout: °C 36.7
